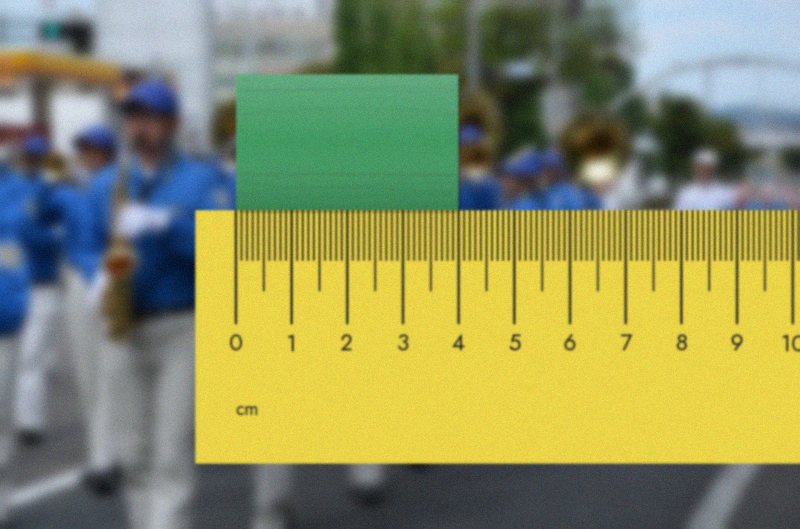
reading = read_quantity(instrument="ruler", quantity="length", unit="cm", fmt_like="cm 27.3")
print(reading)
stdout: cm 4
